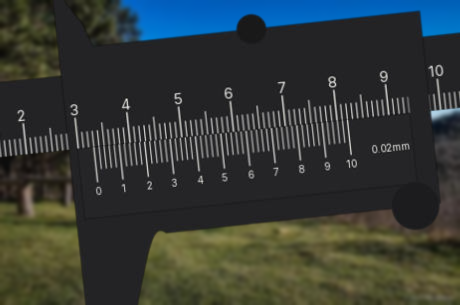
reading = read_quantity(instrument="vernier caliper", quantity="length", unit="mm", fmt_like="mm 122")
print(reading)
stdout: mm 33.0
